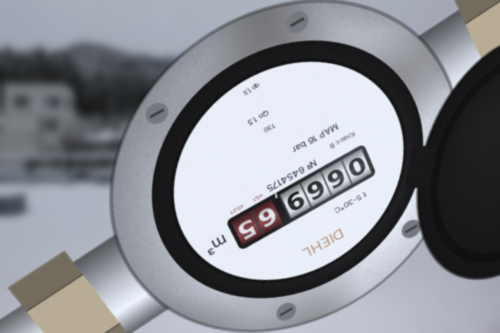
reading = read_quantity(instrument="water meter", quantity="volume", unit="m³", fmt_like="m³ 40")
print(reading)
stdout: m³ 669.65
